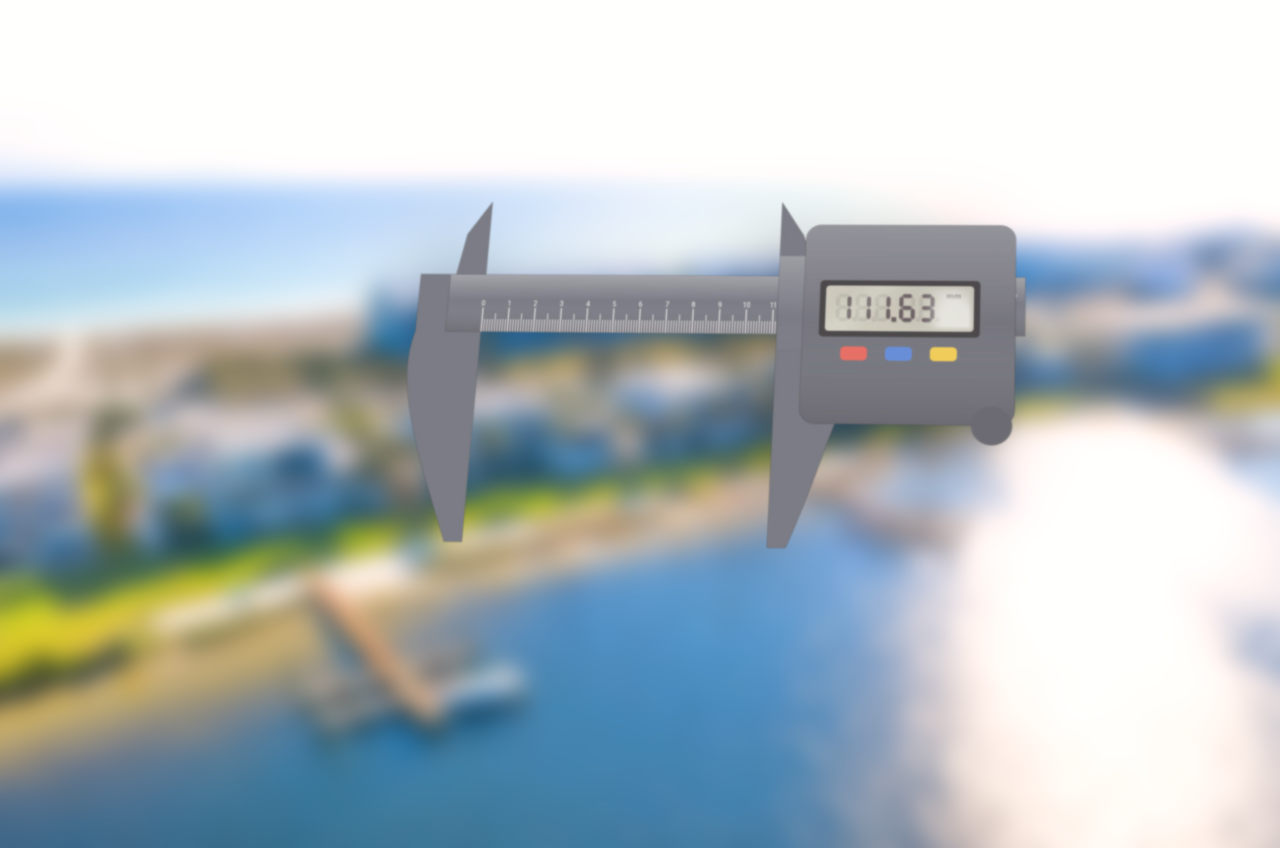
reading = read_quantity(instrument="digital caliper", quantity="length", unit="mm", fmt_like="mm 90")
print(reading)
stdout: mm 111.63
